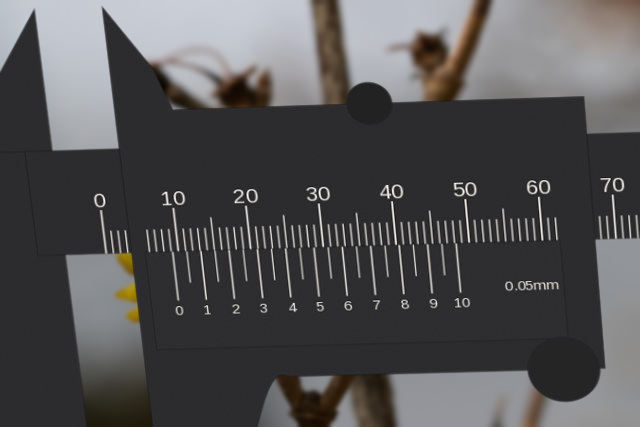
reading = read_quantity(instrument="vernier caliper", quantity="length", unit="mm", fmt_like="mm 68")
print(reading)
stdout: mm 9.2
